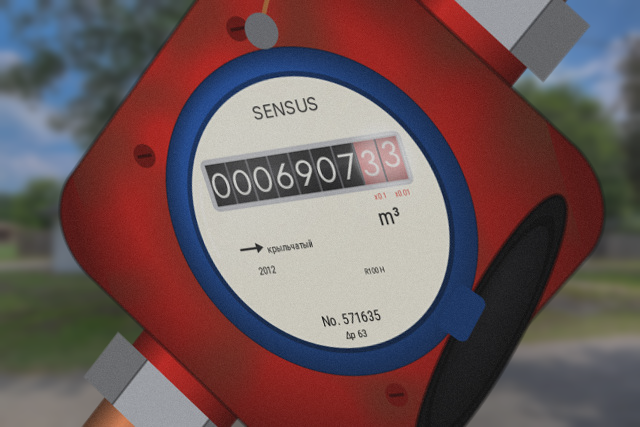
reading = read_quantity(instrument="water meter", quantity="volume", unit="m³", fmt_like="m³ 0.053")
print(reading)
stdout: m³ 6907.33
